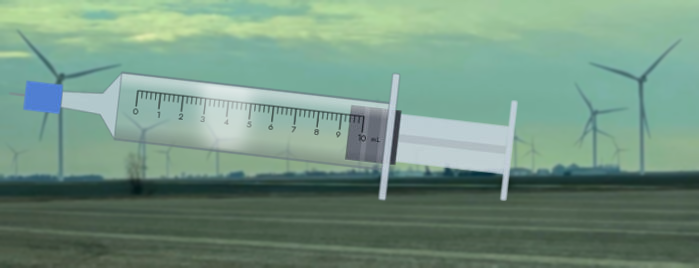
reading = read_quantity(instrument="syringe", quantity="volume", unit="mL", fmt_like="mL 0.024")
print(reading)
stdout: mL 9.4
